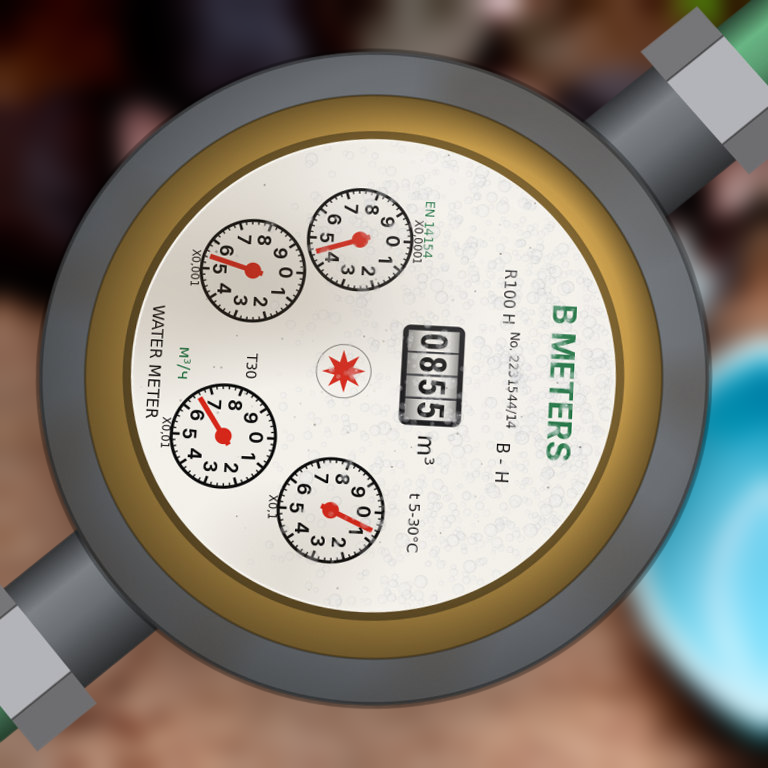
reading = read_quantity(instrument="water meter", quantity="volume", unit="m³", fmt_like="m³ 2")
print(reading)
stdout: m³ 855.0654
